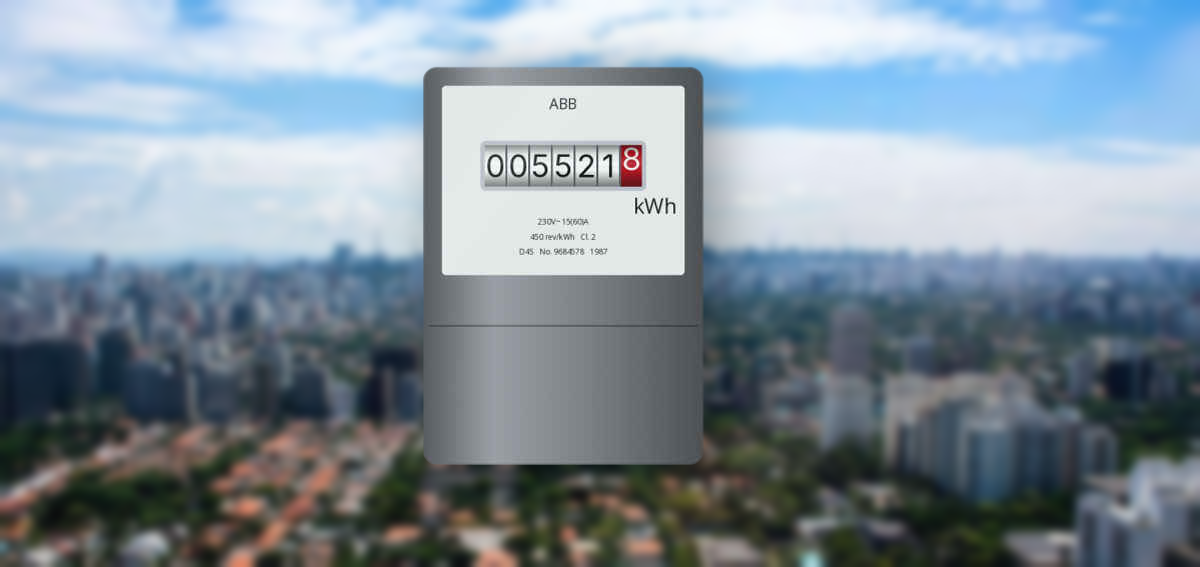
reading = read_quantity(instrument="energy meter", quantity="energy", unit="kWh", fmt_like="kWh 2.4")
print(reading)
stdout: kWh 5521.8
